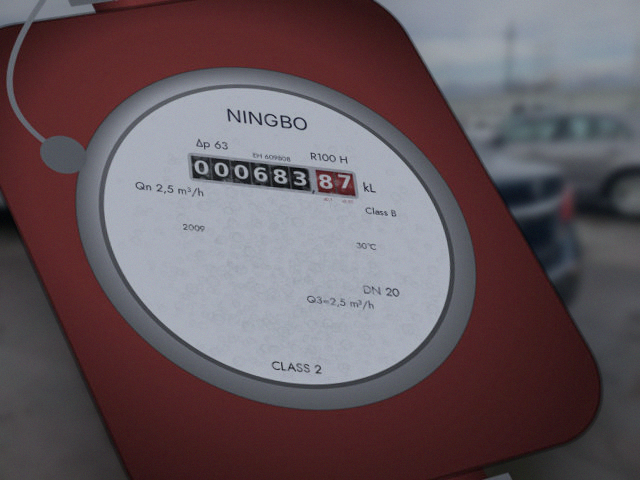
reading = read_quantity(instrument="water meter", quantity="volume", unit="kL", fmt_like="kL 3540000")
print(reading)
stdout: kL 683.87
